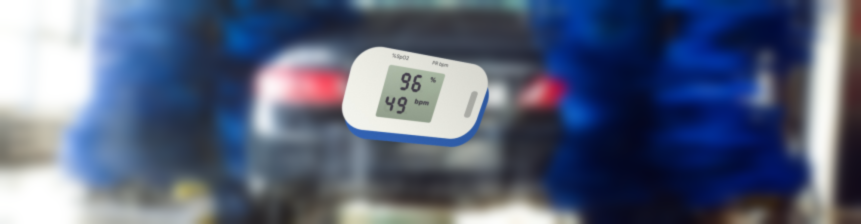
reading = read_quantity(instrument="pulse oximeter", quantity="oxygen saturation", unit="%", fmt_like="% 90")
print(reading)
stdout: % 96
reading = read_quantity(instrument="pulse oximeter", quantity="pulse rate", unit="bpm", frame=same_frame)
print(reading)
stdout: bpm 49
